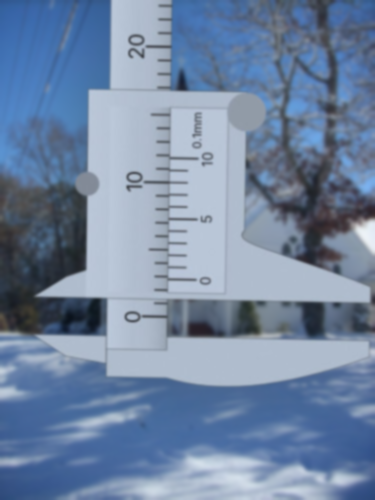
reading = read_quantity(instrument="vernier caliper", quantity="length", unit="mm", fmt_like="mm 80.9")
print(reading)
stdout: mm 2.8
